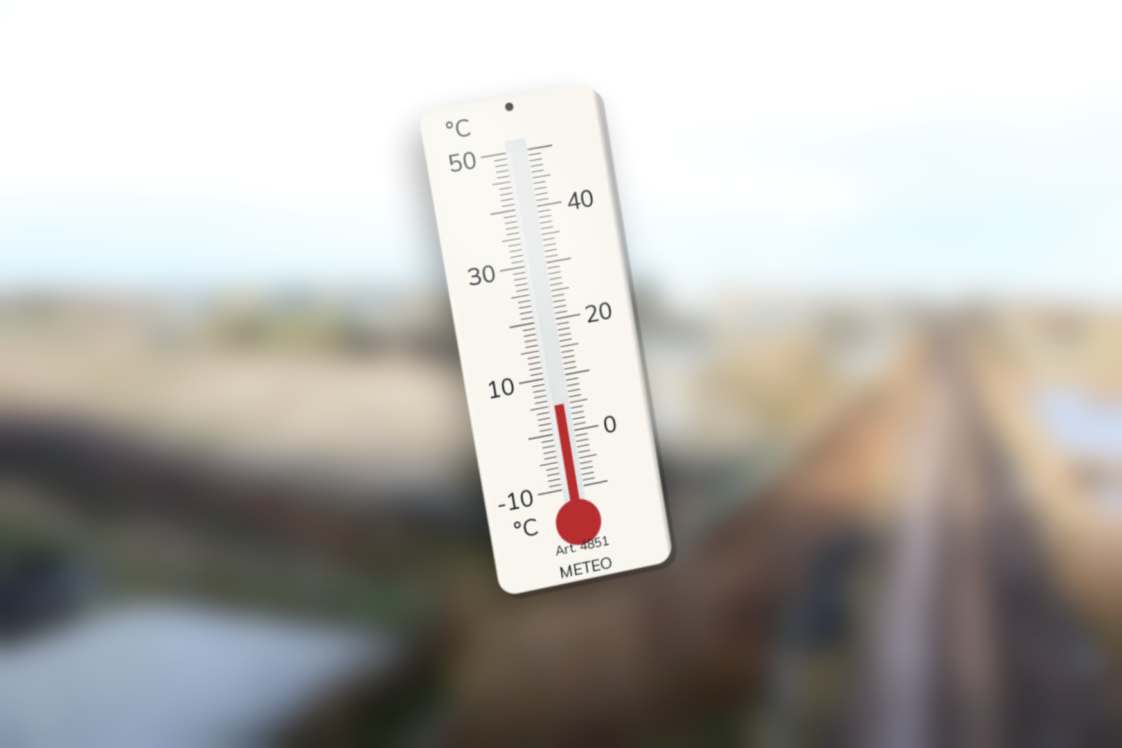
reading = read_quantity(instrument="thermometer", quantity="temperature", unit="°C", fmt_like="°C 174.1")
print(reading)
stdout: °C 5
